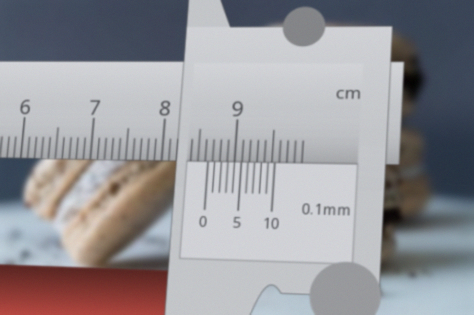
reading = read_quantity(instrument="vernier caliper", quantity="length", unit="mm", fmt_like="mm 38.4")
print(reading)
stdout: mm 86.4
